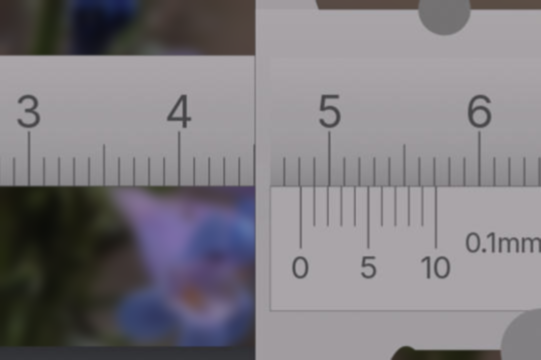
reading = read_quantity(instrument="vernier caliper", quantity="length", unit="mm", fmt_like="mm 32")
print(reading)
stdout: mm 48.1
